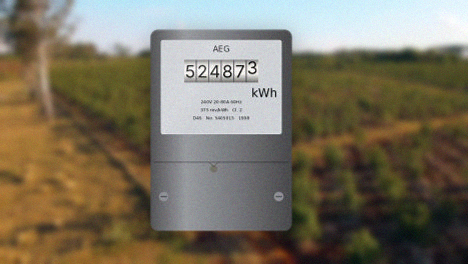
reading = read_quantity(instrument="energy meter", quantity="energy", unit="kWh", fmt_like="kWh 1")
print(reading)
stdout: kWh 524873
